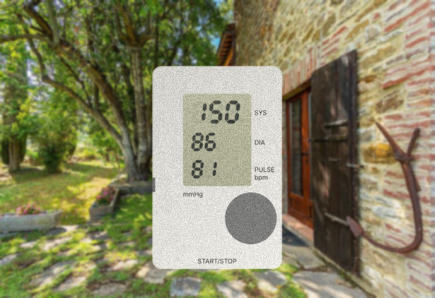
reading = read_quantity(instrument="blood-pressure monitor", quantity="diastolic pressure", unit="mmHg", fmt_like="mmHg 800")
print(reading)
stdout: mmHg 86
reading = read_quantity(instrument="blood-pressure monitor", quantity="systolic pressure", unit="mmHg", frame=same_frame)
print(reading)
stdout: mmHg 150
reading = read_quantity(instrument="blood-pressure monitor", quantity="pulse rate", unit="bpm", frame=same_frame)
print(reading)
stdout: bpm 81
